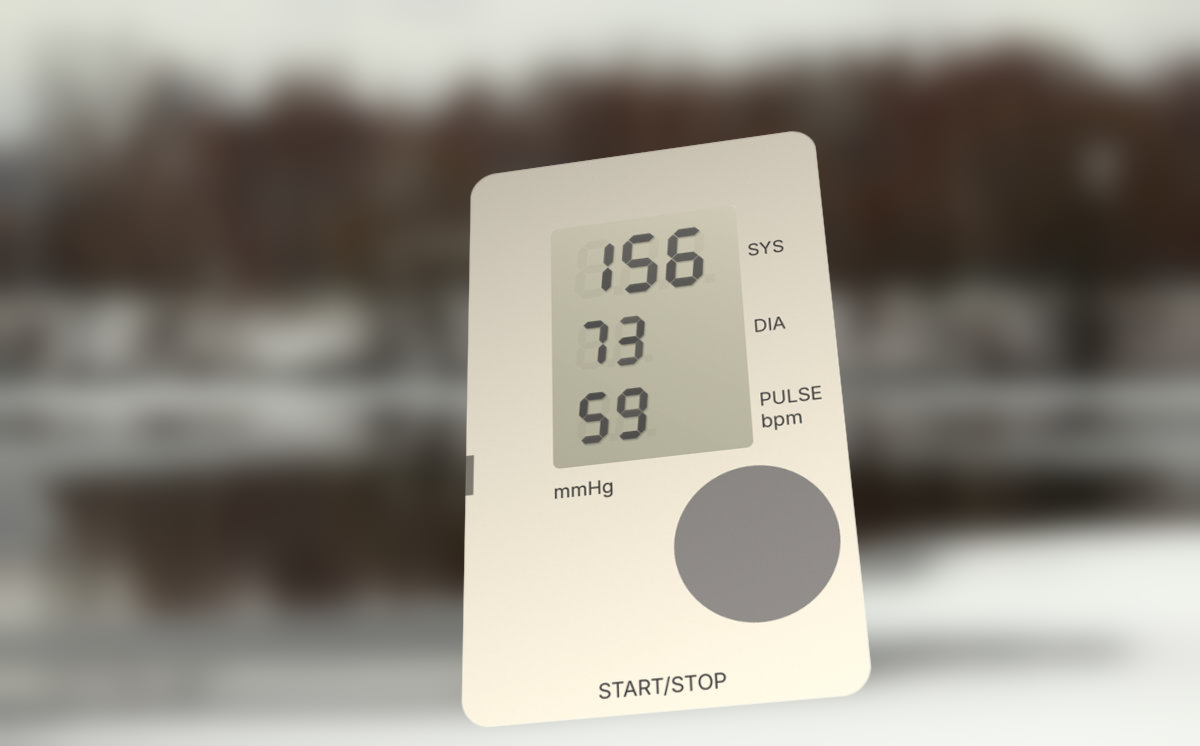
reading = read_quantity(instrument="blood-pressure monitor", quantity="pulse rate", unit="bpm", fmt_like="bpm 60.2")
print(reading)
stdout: bpm 59
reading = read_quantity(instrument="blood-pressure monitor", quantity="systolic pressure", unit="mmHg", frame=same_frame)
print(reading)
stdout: mmHg 156
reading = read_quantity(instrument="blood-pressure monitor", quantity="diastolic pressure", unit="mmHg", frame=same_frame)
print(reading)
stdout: mmHg 73
